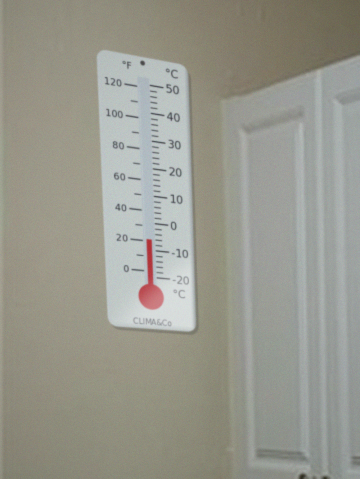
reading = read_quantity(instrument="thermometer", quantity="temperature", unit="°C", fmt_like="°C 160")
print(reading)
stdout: °C -6
